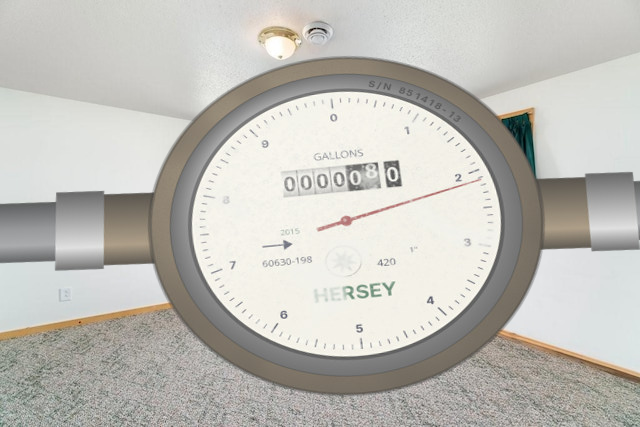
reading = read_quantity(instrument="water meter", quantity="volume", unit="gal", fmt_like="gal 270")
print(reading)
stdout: gal 82.1
